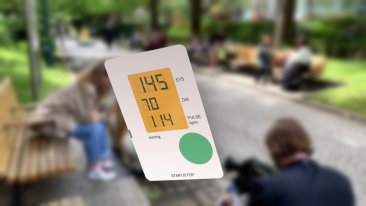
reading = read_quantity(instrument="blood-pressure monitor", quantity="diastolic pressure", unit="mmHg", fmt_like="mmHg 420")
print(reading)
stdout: mmHg 70
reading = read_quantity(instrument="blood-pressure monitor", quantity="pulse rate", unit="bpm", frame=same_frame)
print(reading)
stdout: bpm 114
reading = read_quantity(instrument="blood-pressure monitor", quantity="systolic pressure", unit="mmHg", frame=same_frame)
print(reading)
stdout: mmHg 145
